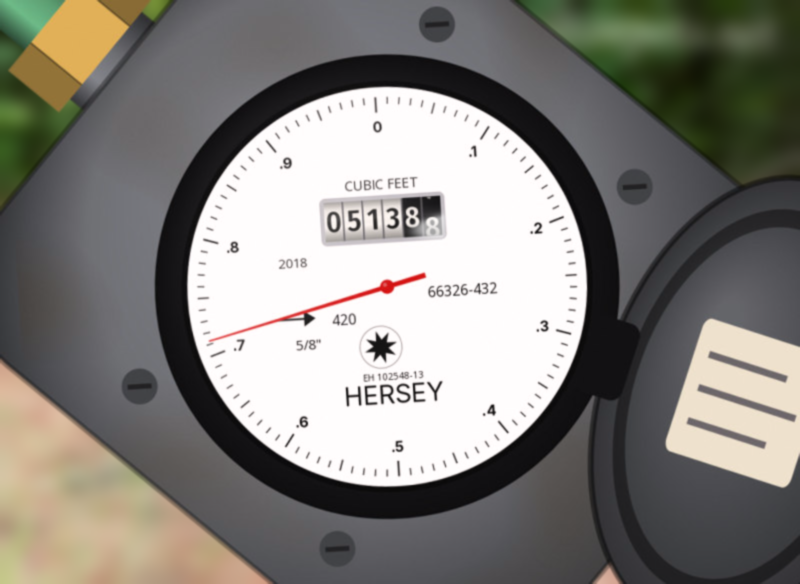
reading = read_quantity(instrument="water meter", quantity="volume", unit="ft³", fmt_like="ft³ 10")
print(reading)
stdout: ft³ 51387.71
